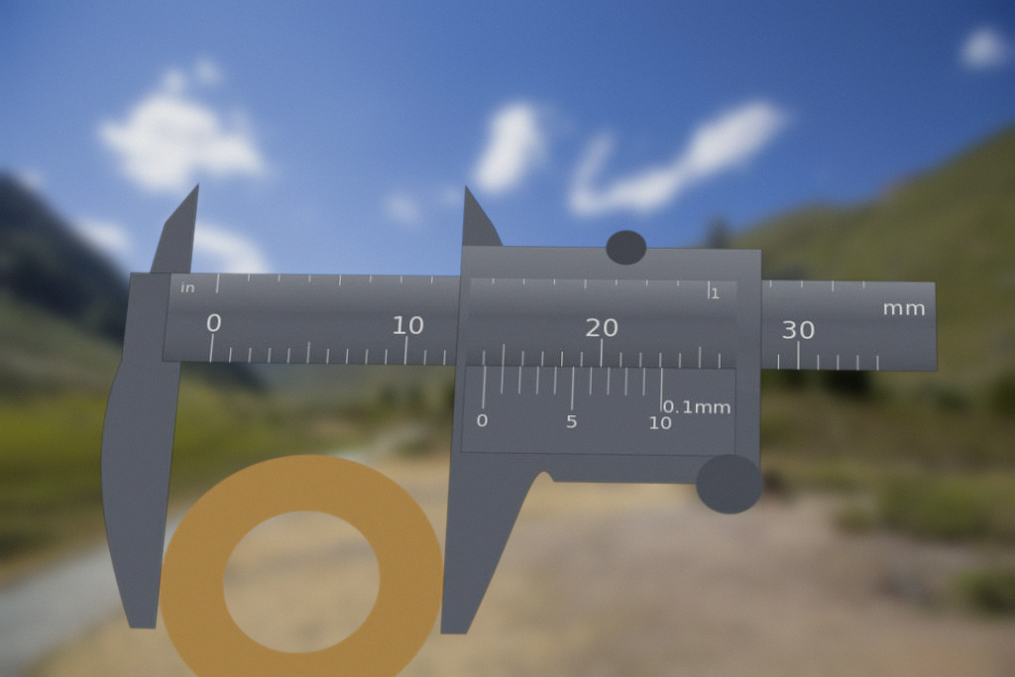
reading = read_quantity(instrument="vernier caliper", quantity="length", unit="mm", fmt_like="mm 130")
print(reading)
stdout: mm 14.1
